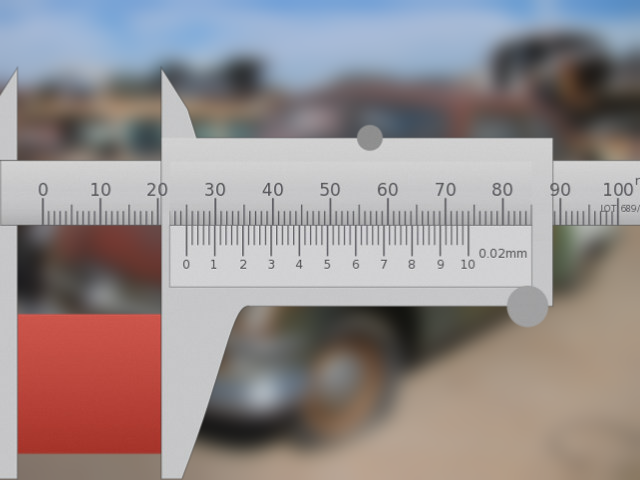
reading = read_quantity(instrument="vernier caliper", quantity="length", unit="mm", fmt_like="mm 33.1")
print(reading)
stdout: mm 25.0
